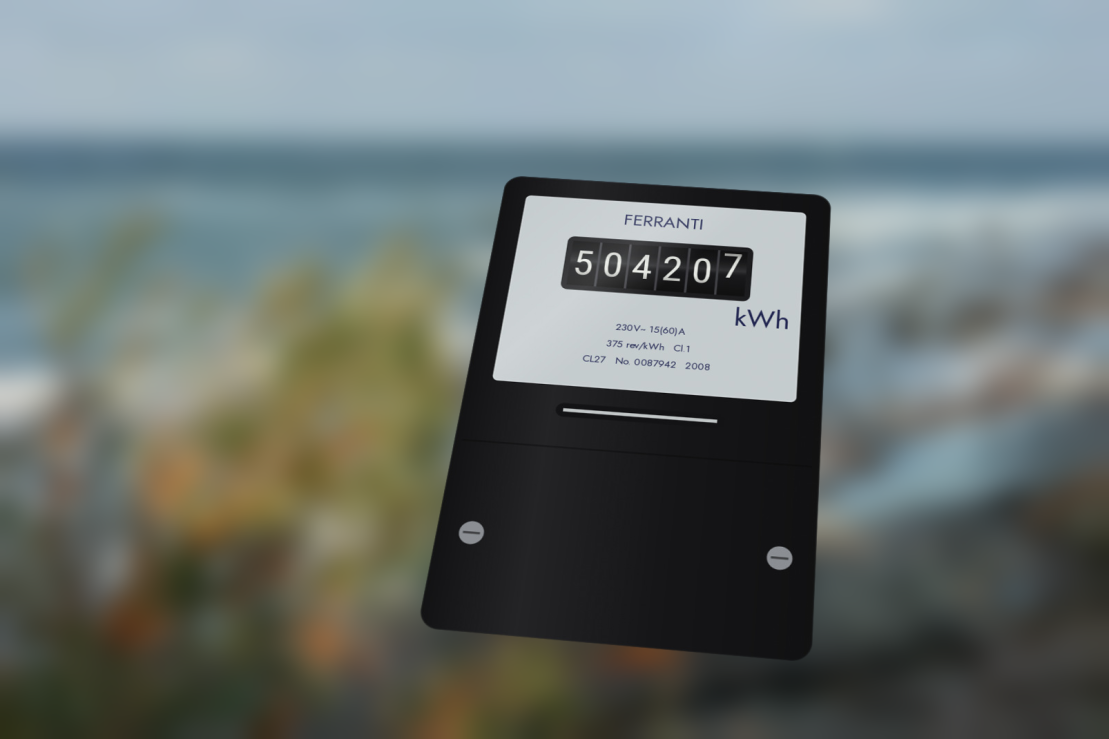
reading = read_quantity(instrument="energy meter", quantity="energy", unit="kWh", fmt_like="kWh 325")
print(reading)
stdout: kWh 504207
